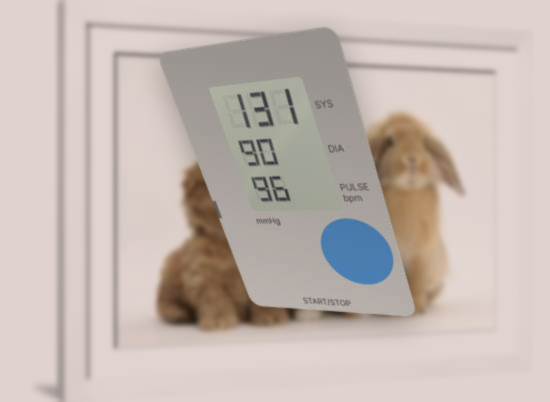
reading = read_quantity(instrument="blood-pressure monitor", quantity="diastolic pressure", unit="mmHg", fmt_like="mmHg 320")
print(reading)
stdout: mmHg 90
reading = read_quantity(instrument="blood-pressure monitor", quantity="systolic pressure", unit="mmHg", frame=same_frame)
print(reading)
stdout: mmHg 131
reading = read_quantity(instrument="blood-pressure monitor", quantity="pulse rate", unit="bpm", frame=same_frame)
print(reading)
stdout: bpm 96
